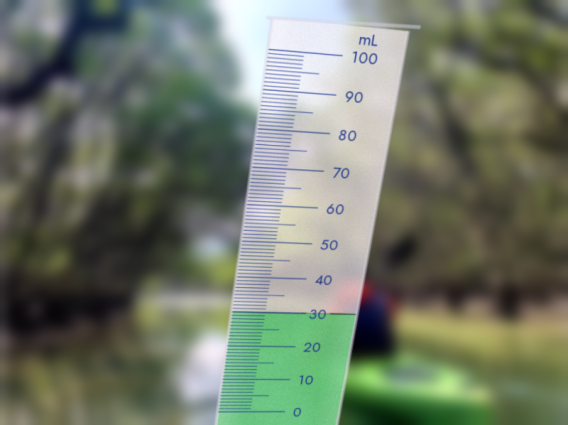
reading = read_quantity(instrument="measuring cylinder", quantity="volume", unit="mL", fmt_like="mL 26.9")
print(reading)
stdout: mL 30
